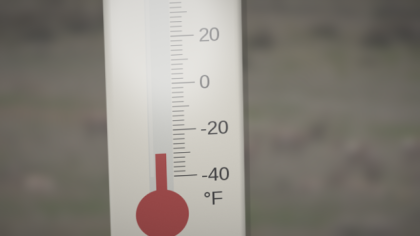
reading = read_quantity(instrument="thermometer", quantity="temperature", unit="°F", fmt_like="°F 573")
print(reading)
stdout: °F -30
